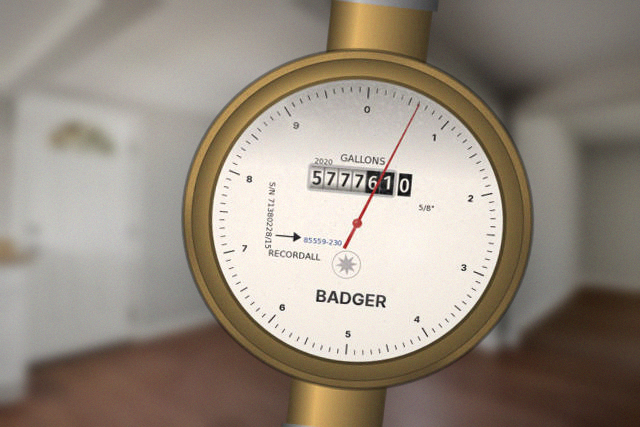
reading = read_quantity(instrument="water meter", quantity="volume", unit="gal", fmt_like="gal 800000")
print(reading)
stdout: gal 5777610.6
